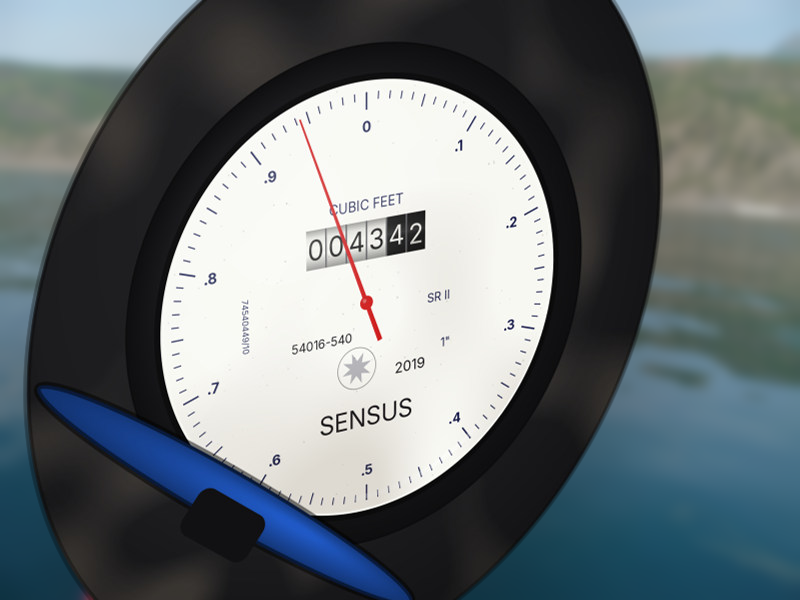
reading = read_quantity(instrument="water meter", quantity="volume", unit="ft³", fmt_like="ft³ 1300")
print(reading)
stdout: ft³ 4341.94
